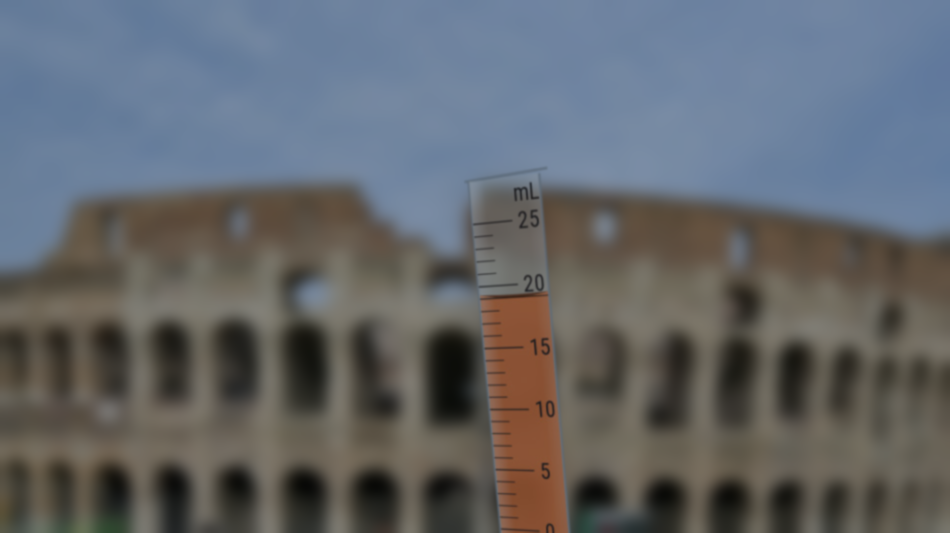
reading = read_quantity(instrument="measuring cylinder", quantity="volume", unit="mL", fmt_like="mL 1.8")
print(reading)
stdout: mL 19
